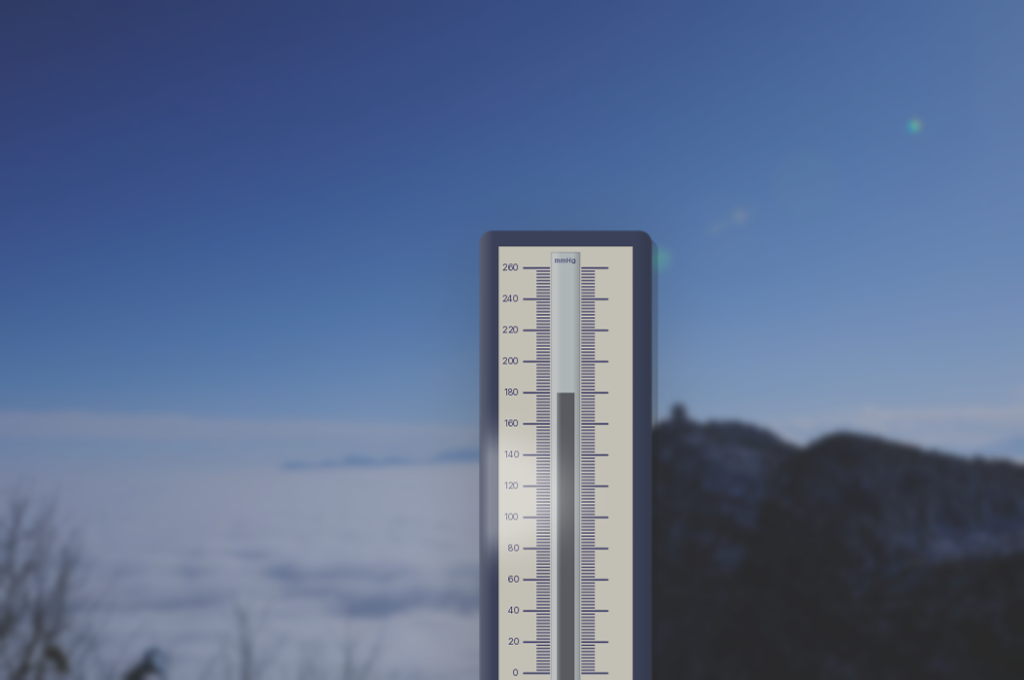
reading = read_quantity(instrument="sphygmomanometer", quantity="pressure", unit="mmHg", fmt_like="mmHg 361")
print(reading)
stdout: mmHg 180
